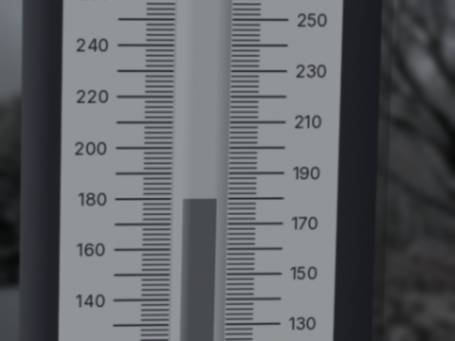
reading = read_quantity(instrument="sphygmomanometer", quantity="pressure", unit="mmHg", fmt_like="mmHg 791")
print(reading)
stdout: mmHg 180
